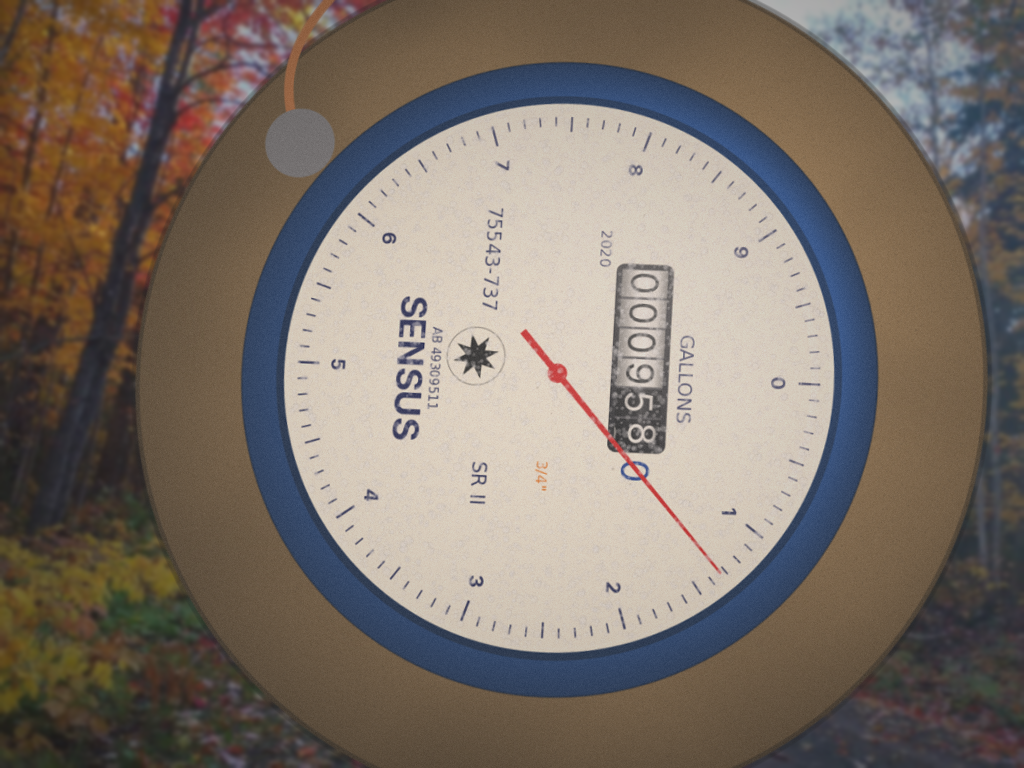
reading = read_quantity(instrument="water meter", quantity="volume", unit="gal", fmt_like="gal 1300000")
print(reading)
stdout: gal 9581.3
